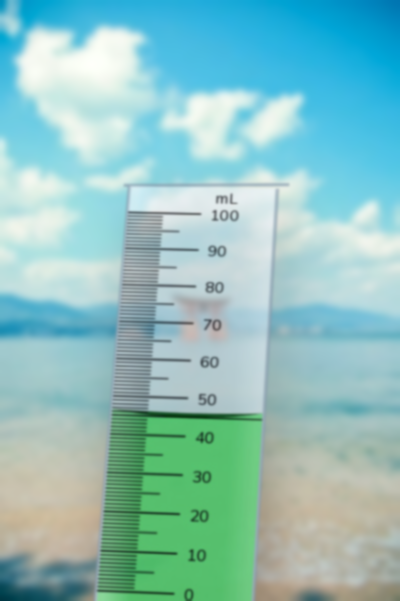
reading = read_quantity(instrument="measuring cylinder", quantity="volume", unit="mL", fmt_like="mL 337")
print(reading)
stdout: mL 45
